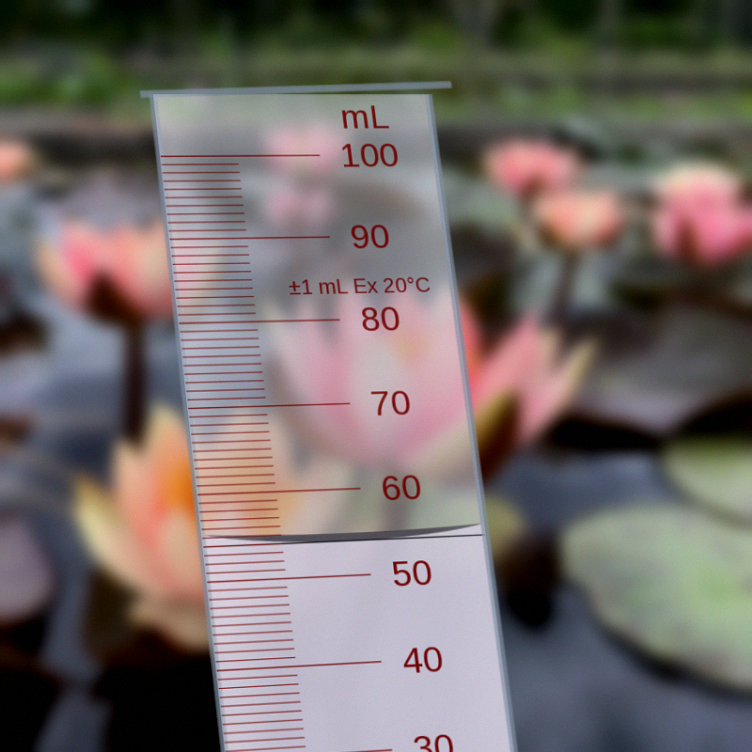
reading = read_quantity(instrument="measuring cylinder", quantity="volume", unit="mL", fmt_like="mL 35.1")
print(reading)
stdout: mL 54
